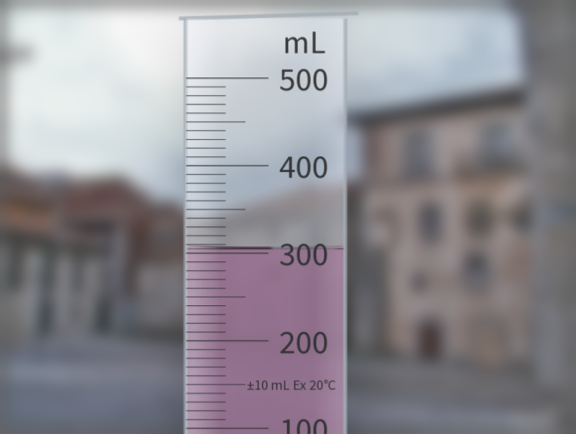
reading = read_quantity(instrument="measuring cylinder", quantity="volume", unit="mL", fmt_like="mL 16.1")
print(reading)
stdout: mL 305
